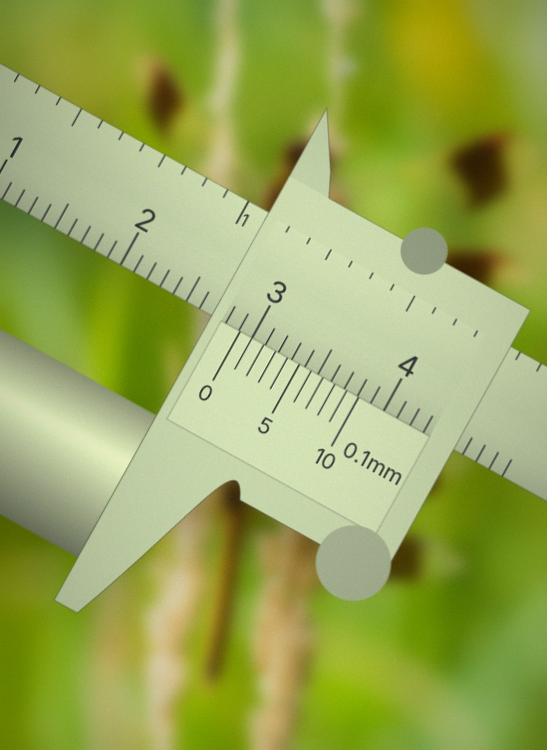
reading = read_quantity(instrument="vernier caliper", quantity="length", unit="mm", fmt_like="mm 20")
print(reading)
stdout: mm 29.1
